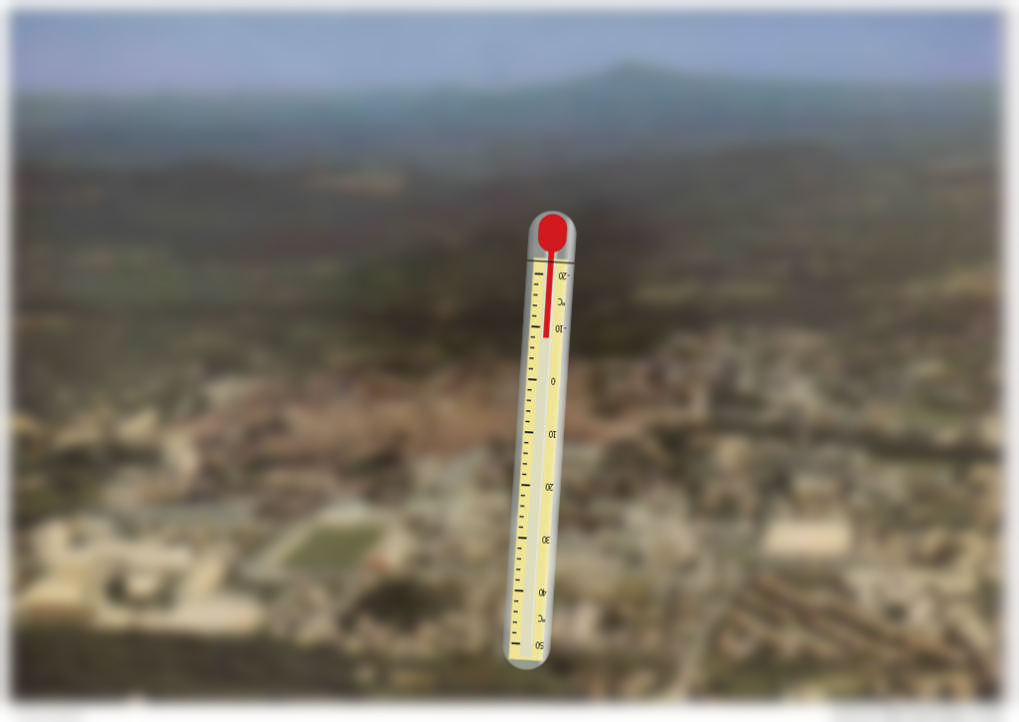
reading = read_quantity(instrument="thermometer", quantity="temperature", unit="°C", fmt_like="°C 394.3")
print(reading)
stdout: °C -8
